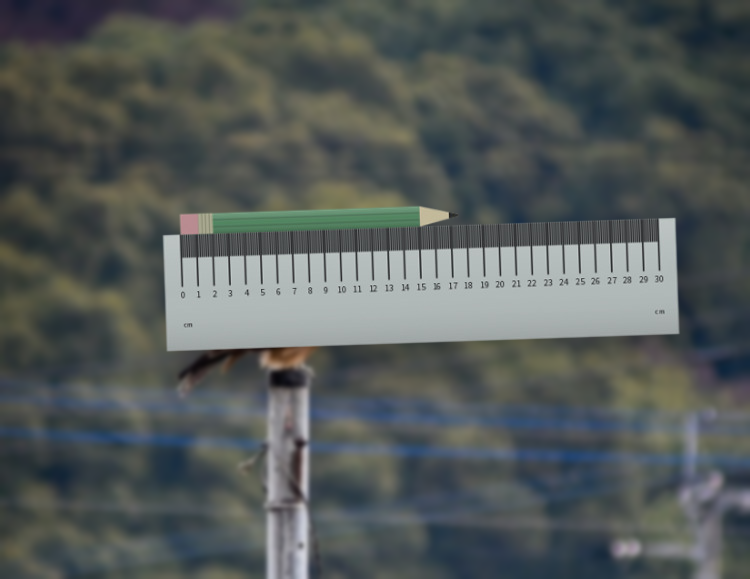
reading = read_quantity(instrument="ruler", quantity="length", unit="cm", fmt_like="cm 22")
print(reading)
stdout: cm 17.5
